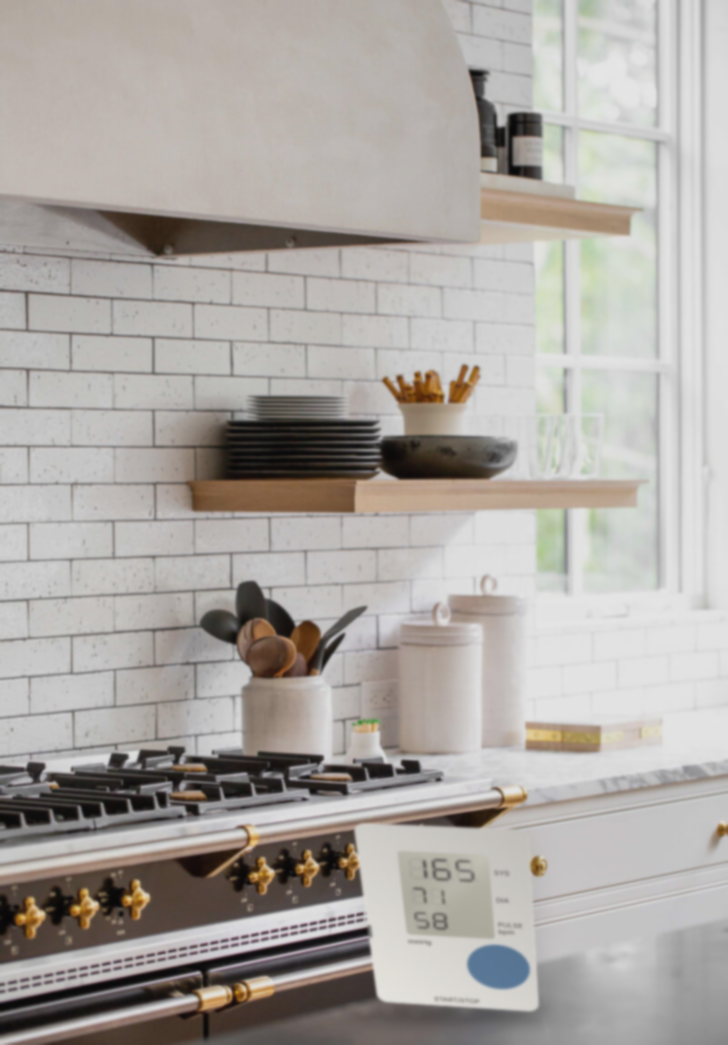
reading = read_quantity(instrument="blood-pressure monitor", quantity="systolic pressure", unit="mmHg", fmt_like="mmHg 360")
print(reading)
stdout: mmHg 165
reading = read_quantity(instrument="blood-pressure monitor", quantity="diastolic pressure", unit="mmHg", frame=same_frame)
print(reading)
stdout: mmHg 71
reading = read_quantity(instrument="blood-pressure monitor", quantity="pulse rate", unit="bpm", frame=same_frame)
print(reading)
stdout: bpm 58
